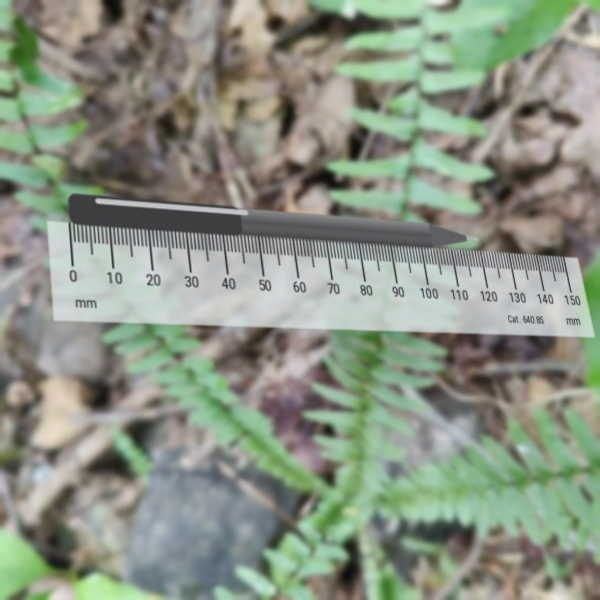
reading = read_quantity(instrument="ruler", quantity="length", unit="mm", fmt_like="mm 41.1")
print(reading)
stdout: mm 120
